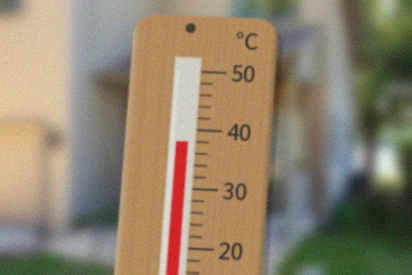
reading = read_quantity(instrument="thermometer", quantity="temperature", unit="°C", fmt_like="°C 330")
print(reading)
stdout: °C 38
